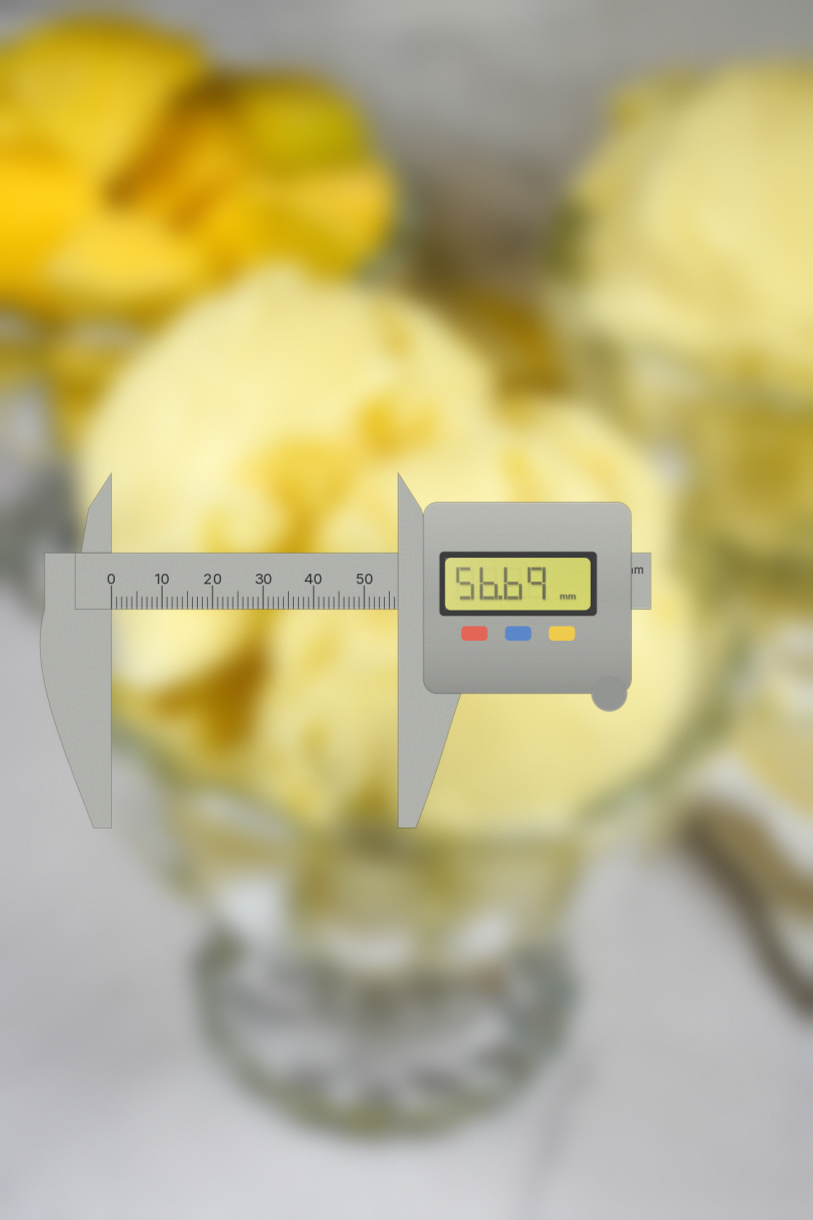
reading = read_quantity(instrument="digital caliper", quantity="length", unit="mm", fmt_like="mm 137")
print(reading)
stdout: mm 56.69
